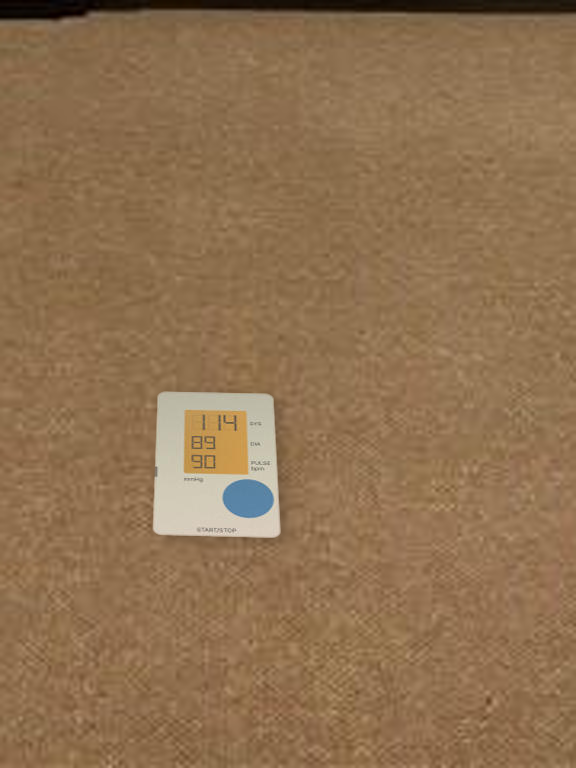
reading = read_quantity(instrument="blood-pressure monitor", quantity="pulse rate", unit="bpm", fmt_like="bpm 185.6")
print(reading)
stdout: bpm 90
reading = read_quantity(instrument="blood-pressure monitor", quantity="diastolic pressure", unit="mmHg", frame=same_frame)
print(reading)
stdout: mmHg 89
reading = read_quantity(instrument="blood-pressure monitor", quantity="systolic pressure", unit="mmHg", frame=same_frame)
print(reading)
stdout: mmHg 114
